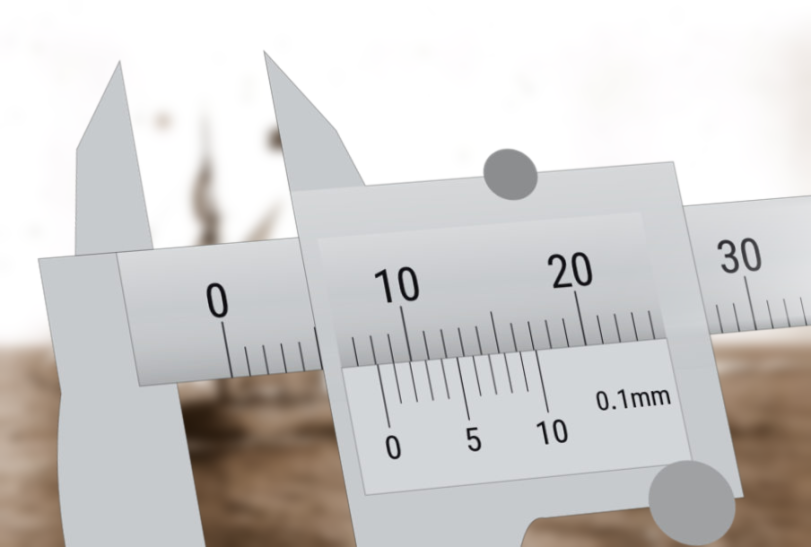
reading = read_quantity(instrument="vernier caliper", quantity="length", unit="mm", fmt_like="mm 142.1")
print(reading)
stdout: mm 8.1
